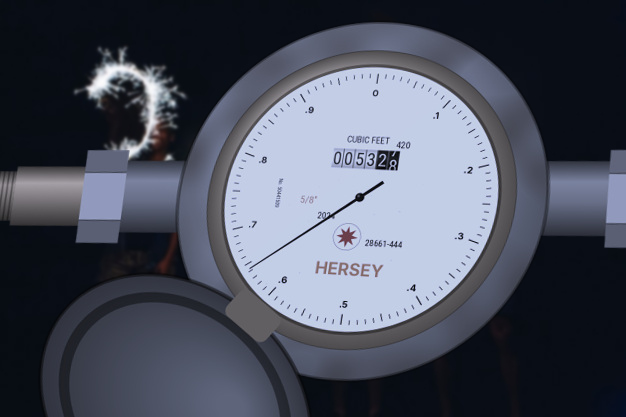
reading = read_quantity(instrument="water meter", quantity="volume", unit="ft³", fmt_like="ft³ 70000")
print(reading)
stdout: ft³ 5327.64
